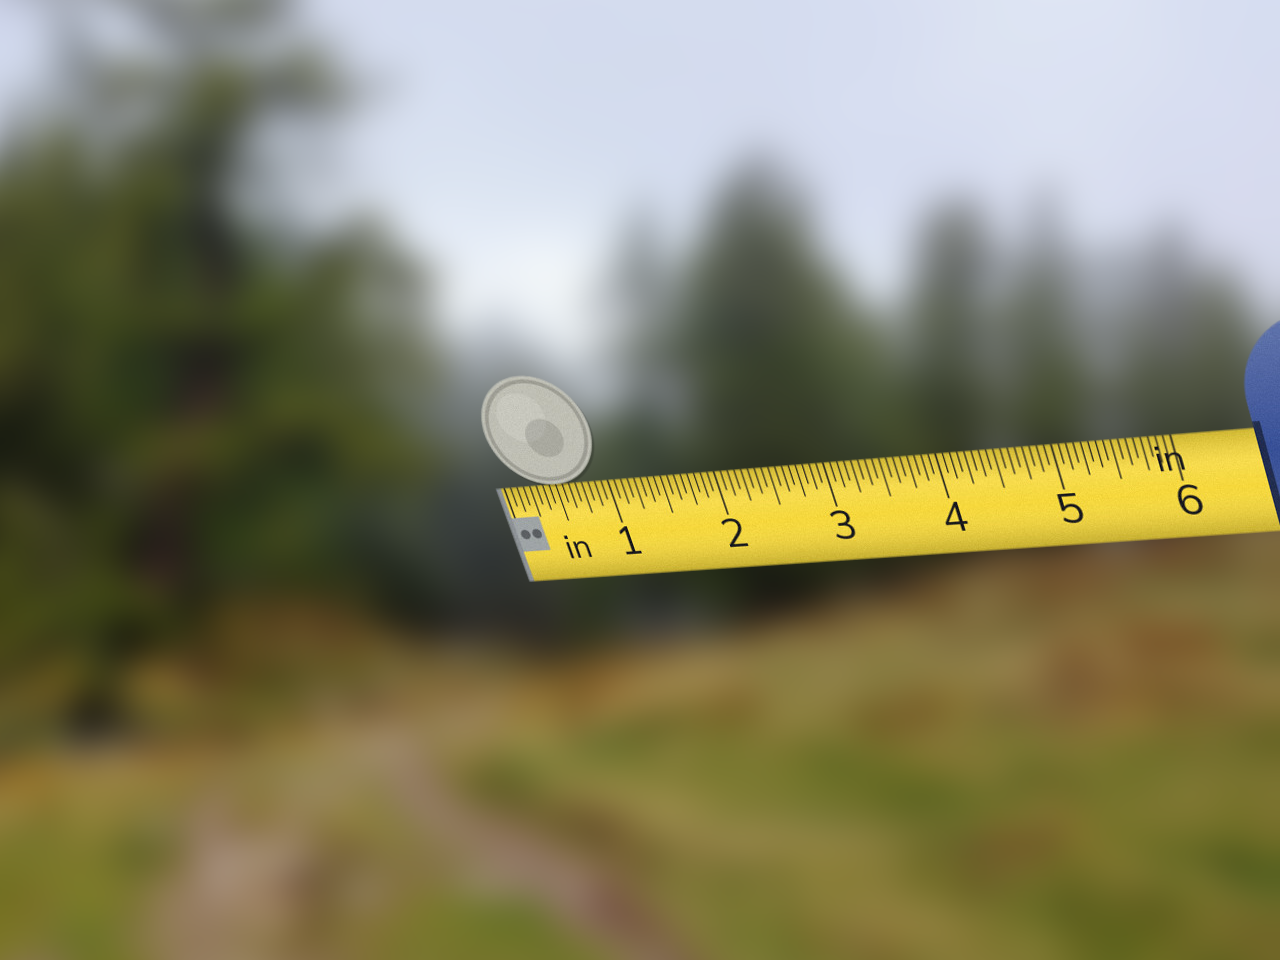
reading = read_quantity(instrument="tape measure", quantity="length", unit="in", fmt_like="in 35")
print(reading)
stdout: in 1
